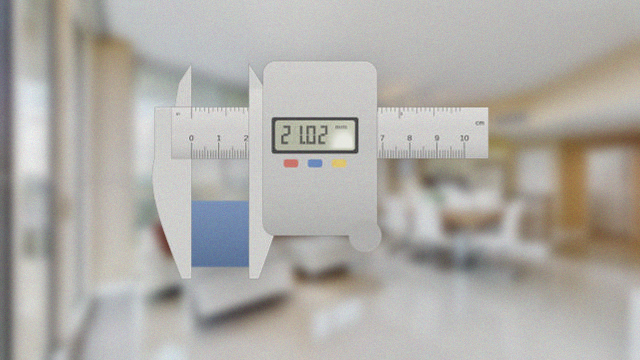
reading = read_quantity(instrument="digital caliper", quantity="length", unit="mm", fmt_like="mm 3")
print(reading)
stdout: mm 21.02
